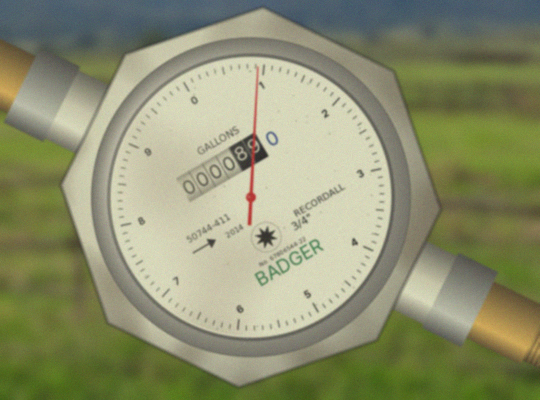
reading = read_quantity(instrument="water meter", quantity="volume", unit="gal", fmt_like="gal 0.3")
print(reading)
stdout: gal 890.9
